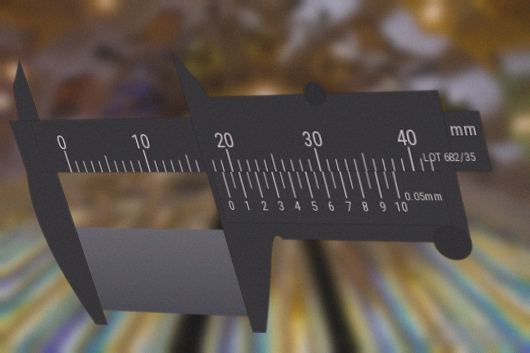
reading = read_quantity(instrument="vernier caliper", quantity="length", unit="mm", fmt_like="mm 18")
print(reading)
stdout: mm 18.8
